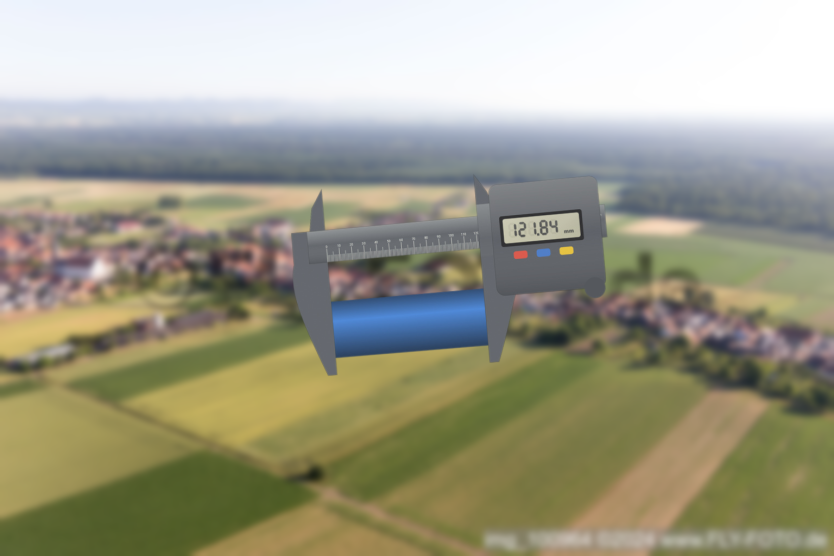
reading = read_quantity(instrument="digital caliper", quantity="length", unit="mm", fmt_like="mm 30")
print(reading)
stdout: mm 121.84
